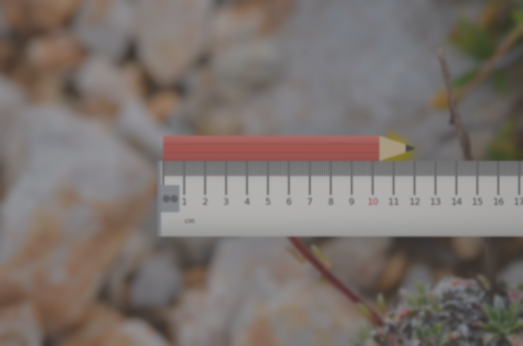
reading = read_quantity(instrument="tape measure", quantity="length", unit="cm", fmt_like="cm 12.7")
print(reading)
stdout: cm 12
